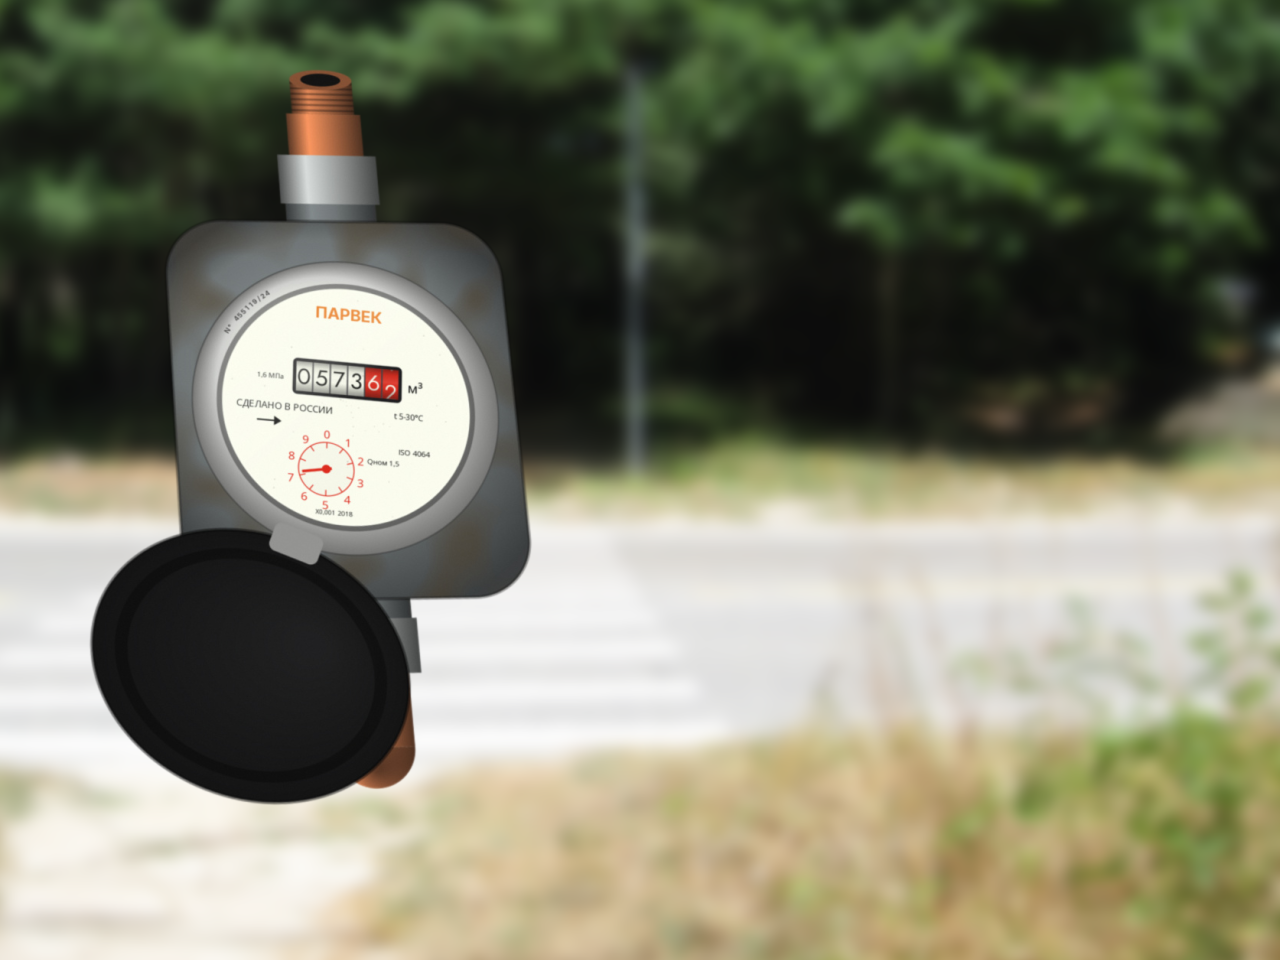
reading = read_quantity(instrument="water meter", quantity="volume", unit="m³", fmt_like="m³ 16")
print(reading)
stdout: m³ 573.617
